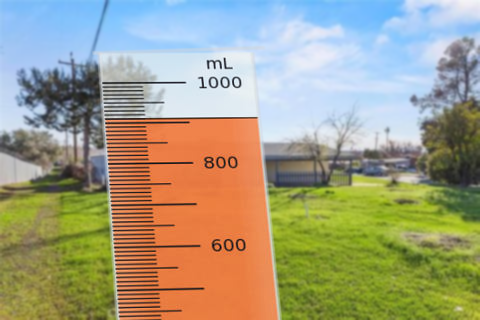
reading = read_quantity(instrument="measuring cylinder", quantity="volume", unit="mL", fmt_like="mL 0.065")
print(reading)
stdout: mL 910
